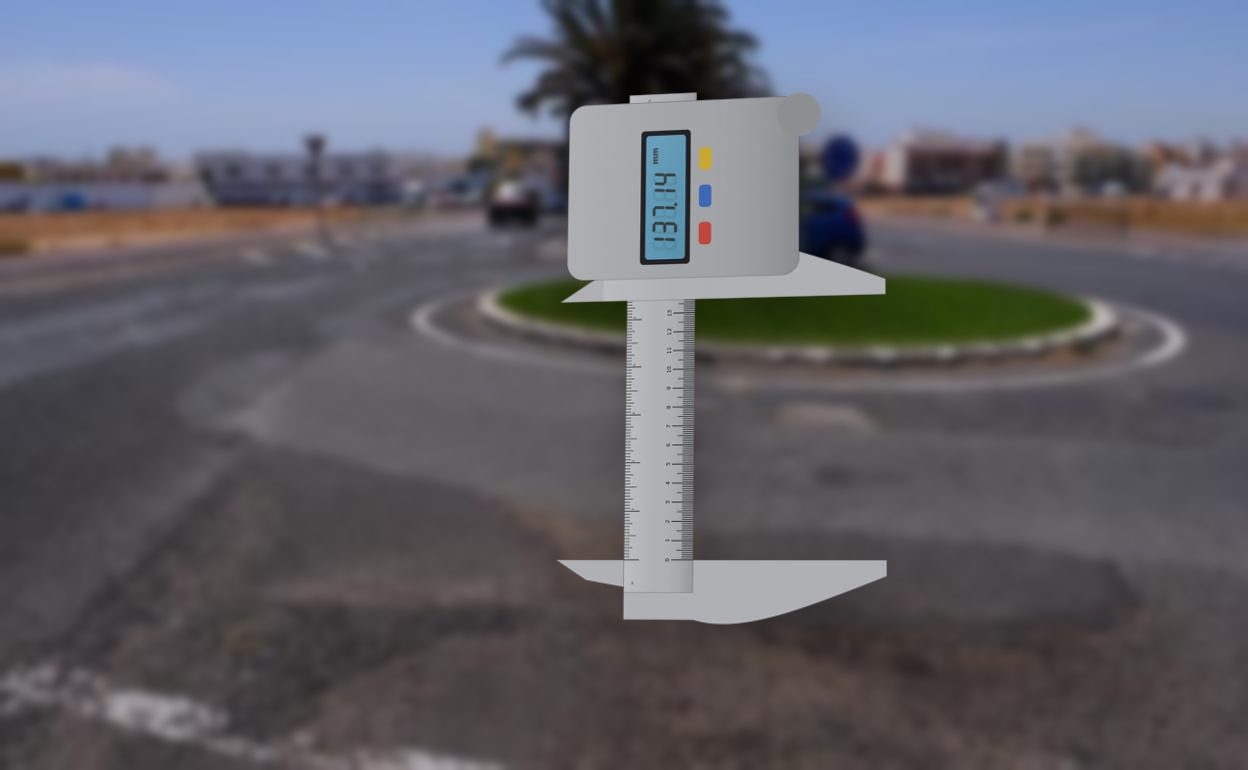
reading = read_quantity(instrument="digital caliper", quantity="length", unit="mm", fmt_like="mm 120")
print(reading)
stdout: mm 137.14
